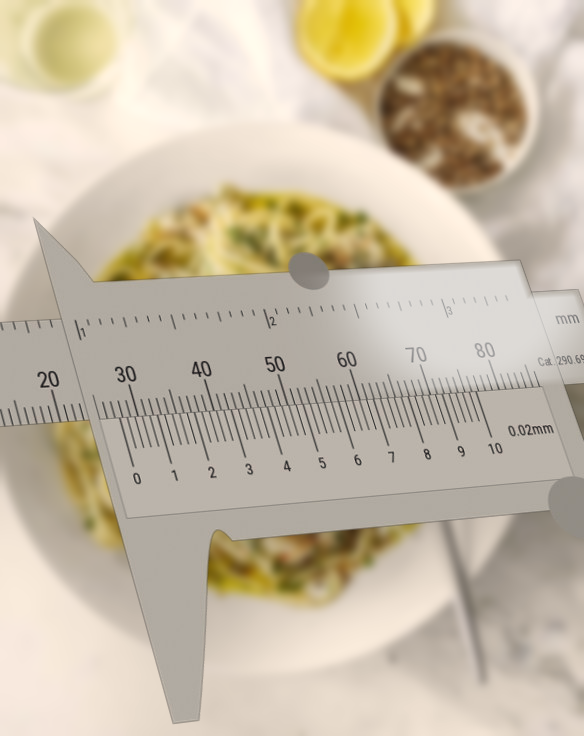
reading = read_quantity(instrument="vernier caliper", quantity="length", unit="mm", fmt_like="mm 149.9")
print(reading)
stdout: mm 27.6
